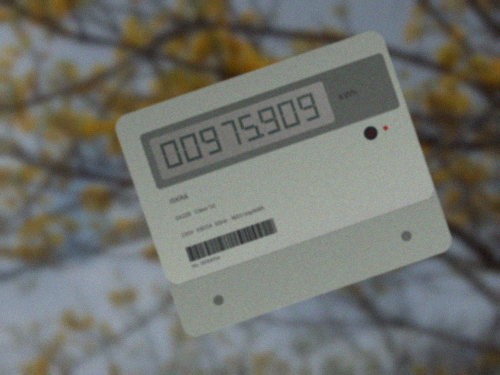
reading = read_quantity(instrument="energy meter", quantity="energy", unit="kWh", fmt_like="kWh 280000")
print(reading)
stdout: kWh 975.909
